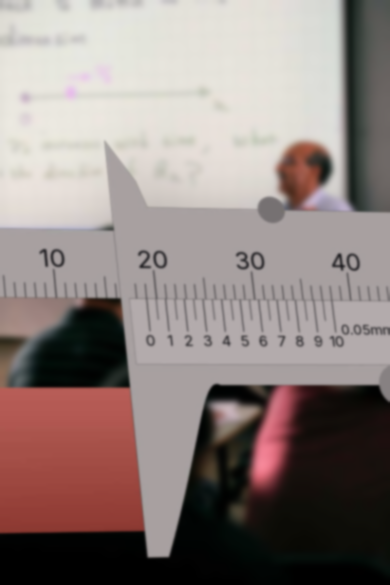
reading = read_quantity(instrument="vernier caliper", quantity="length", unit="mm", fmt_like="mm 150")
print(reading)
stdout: mm 19.0
